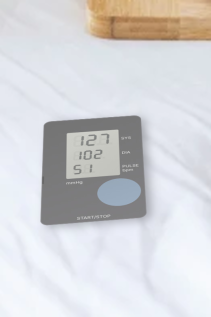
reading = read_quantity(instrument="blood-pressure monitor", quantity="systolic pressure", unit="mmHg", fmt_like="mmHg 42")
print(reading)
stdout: mmHg 127
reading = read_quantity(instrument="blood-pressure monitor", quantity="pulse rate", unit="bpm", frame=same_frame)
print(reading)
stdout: bpm 51
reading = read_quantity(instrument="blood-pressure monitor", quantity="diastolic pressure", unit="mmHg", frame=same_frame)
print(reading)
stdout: mmHg 102
